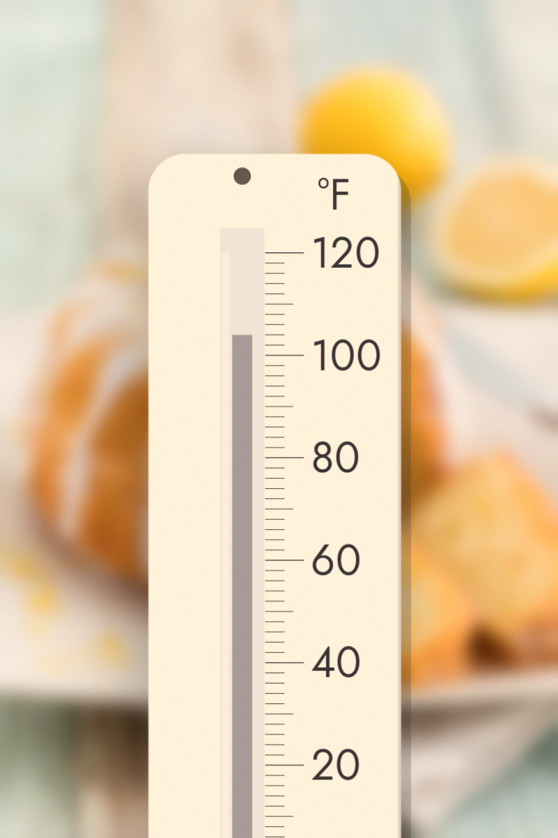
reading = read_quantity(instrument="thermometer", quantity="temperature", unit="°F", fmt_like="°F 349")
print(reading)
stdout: °F 104
